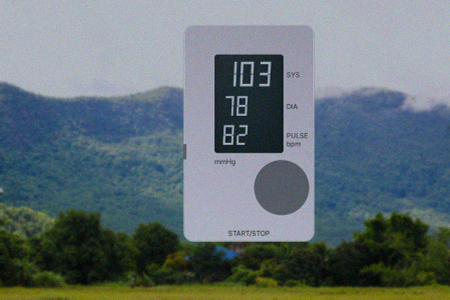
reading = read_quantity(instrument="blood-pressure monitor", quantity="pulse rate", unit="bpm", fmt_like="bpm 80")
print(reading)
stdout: bpm 82
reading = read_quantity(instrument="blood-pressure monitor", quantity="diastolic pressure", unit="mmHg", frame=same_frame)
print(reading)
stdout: mmHg 78
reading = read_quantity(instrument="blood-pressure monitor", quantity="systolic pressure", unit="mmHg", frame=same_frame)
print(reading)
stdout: mmHg 103
